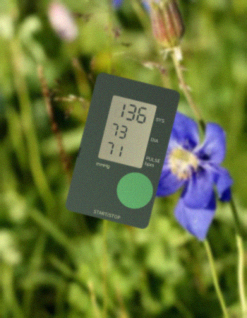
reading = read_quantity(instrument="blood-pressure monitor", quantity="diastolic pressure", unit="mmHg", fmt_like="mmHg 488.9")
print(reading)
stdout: mmHg 73
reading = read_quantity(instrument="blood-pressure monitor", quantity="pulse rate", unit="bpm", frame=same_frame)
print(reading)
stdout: bpm 71
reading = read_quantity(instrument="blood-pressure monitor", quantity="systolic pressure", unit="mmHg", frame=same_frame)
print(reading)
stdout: mmHg 136
